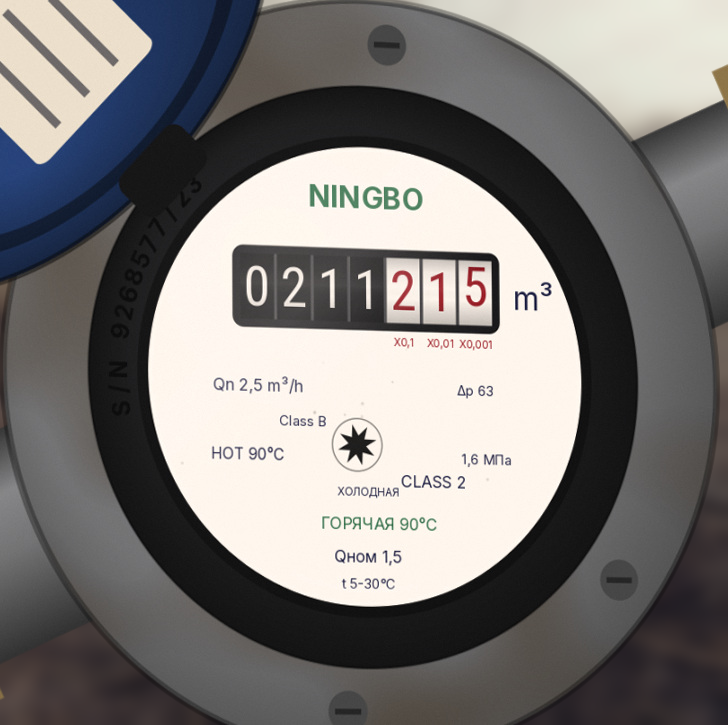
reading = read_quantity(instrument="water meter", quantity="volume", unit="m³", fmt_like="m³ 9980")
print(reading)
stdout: m³ 211.215
